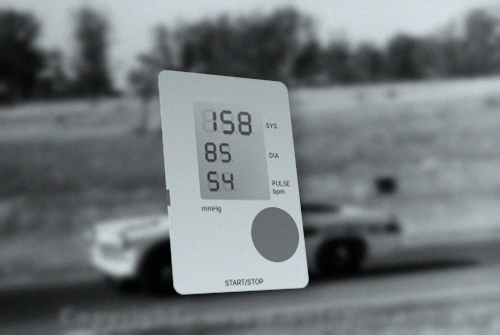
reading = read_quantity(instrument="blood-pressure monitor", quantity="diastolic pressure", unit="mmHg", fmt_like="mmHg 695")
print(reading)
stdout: mmHg 85
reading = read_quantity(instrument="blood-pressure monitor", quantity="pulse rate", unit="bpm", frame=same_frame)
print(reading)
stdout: bpm 54
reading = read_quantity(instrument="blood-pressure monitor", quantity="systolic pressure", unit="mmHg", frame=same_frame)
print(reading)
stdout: mmHg 158
